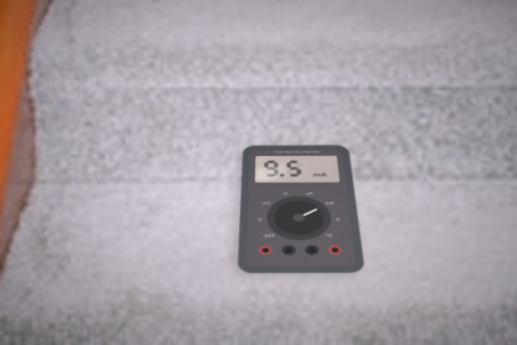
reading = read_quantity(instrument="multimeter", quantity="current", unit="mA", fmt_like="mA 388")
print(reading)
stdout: mA 9.5
